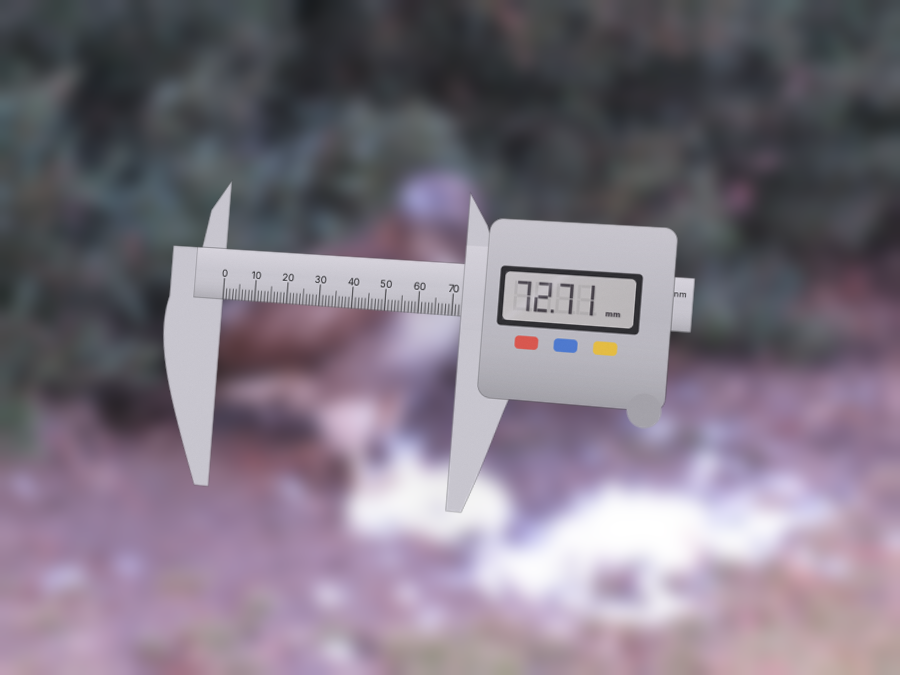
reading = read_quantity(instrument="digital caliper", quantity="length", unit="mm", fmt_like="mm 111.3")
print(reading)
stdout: mm 72.71
